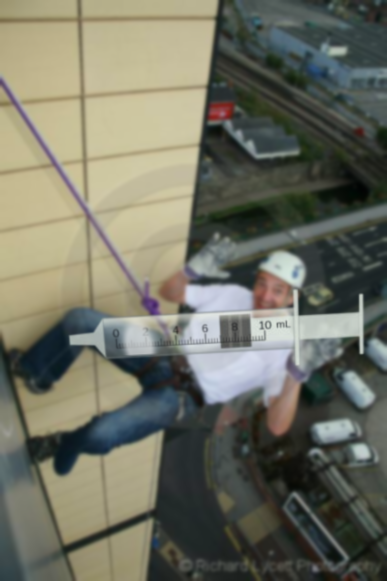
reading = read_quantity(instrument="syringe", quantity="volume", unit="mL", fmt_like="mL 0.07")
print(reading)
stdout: mL 7
